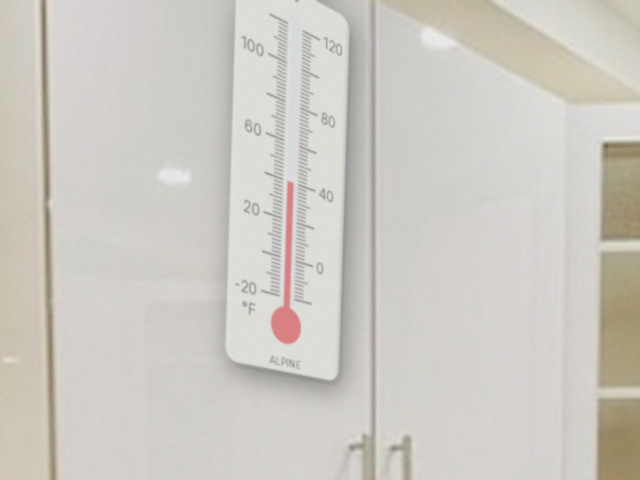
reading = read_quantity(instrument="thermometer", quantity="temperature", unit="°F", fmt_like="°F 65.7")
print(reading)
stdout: °F 40
